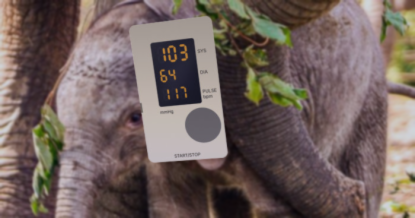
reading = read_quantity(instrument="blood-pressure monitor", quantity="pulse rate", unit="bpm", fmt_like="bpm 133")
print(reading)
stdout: bpm 117
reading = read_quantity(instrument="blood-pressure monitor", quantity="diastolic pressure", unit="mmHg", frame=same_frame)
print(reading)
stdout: mmHg 64
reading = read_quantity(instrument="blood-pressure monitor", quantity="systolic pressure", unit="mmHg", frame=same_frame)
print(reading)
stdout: mmHg 103
